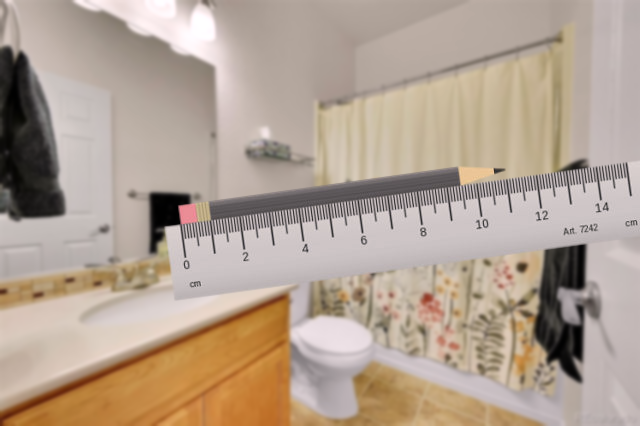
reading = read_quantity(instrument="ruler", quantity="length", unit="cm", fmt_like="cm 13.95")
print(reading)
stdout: cm 11
